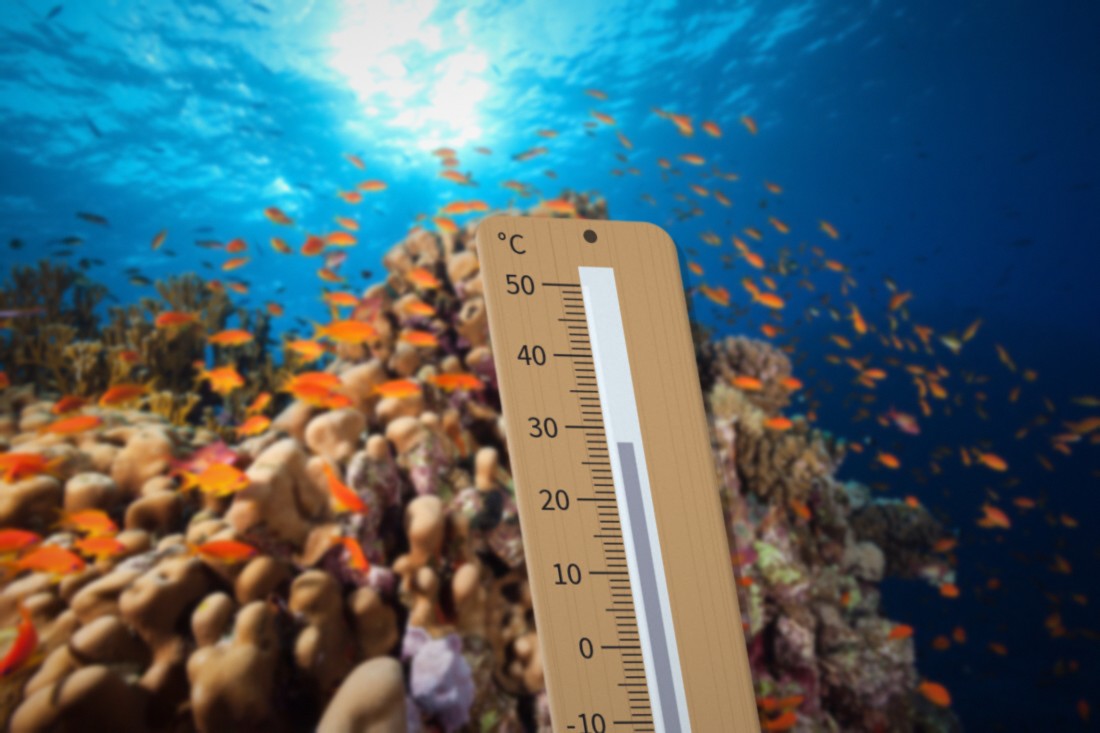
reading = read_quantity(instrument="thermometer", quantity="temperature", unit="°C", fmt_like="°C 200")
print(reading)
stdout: °C 28
